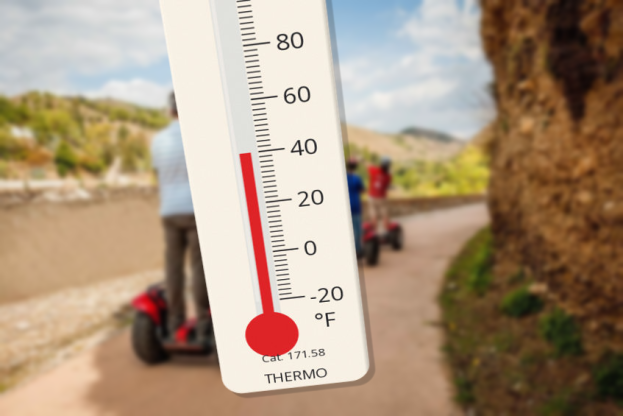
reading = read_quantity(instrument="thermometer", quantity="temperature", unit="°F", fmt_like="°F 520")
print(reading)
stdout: °F 40
